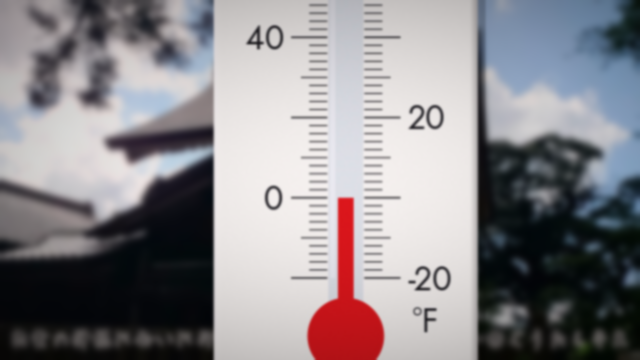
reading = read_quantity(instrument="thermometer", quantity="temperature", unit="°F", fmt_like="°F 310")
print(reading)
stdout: °F 0
